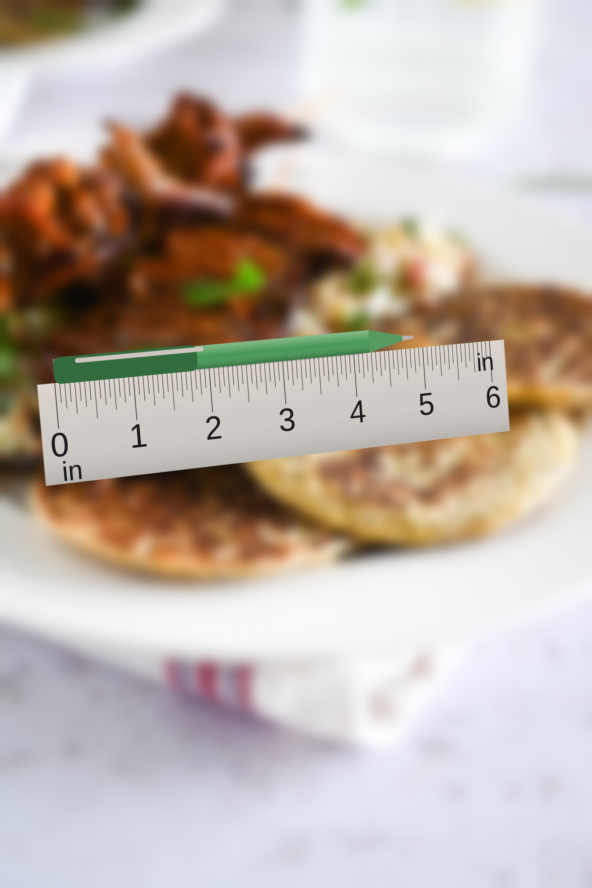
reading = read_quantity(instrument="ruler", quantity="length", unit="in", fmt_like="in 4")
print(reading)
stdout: in 4.875
